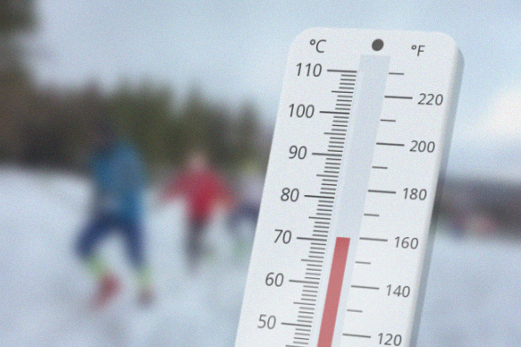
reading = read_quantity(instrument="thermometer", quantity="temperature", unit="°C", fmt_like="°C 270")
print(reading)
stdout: °C 71
